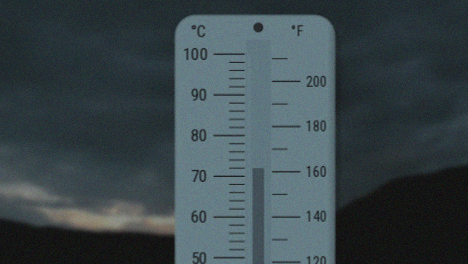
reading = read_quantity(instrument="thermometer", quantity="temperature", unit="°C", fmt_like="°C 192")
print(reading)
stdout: °C 72
